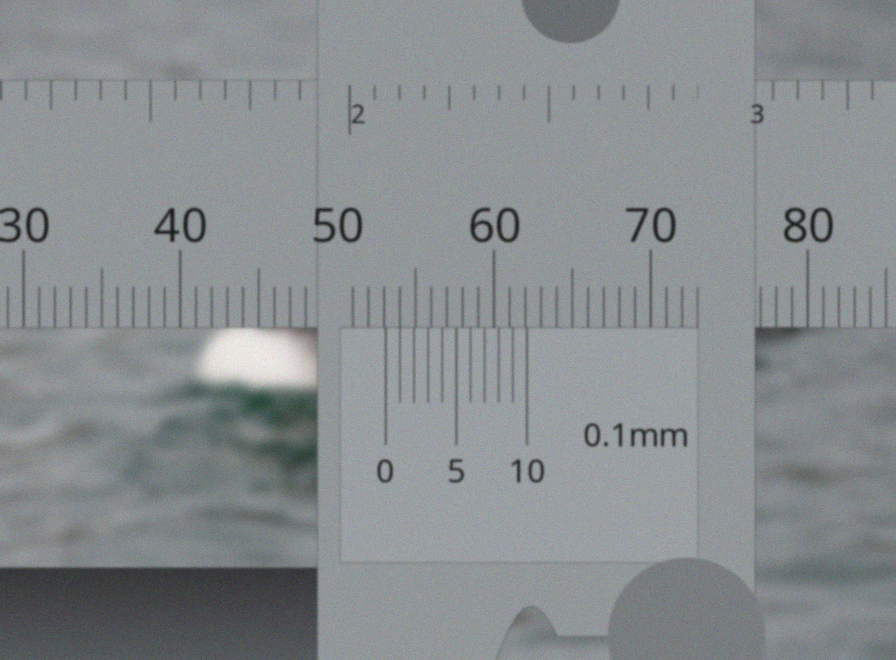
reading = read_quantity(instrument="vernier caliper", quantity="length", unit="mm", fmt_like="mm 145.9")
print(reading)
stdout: mm 53.1
